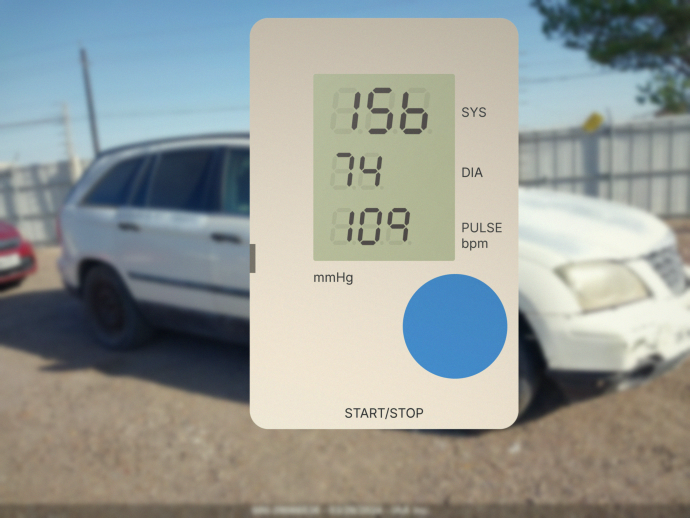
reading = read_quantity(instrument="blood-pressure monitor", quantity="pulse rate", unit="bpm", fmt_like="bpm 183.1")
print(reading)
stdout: bpm 109
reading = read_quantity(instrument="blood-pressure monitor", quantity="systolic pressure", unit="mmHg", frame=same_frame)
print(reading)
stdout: mmHg 156
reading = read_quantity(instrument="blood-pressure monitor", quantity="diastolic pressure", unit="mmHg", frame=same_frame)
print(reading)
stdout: mmHg 74
